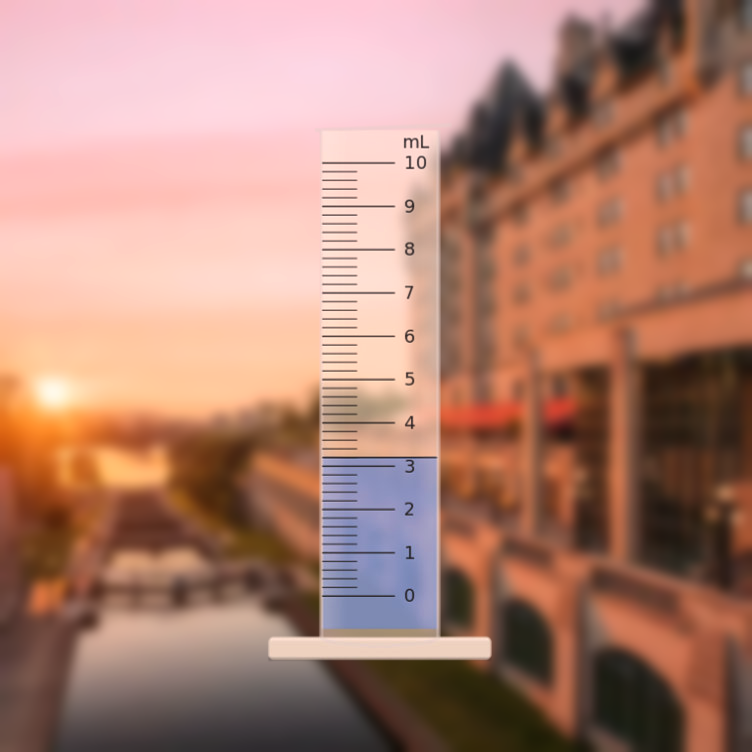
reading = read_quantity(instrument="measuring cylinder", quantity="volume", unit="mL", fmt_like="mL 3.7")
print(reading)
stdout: mL 3.2
